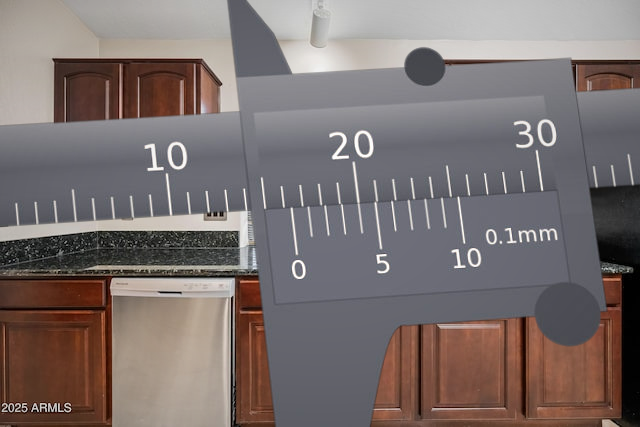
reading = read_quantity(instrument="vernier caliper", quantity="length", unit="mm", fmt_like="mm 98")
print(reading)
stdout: mm 16.4
